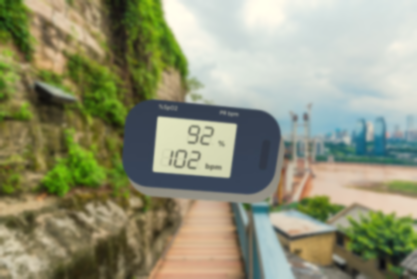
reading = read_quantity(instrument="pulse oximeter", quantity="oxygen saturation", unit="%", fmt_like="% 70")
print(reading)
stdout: % 92
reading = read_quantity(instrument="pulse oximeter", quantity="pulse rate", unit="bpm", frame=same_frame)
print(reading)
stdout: bpm 102
